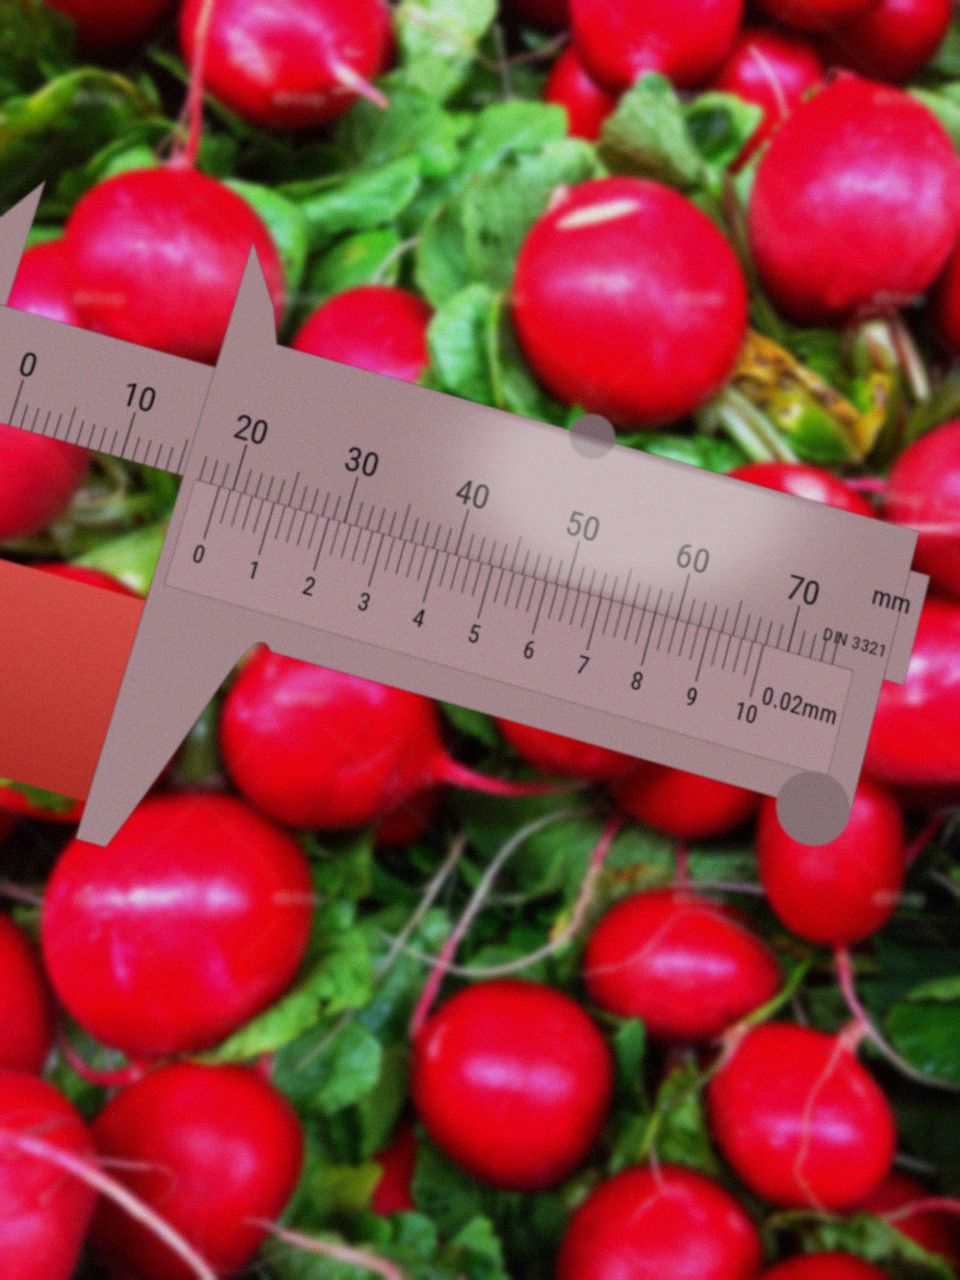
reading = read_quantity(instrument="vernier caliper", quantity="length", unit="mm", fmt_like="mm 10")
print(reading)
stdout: mm 18.8
